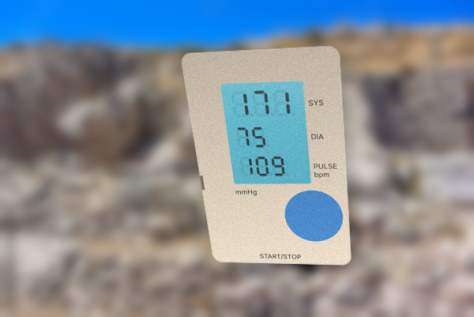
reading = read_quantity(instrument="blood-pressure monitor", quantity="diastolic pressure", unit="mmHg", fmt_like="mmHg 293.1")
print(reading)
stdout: mmHg 75
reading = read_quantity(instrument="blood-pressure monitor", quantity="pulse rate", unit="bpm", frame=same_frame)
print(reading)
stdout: bpm 109
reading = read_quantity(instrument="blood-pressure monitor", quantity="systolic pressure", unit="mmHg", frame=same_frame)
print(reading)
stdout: mmHg 171
